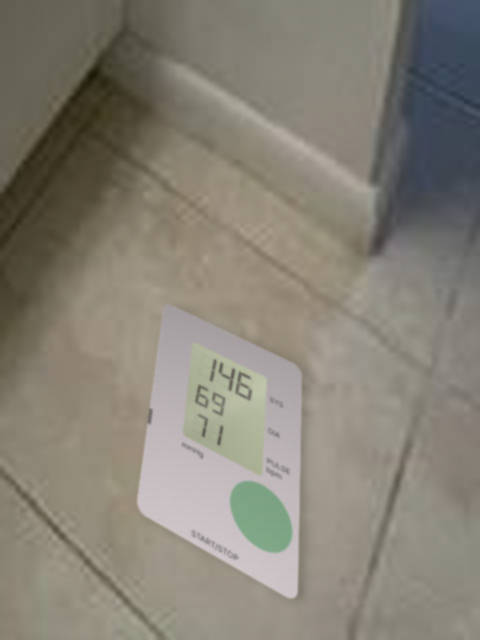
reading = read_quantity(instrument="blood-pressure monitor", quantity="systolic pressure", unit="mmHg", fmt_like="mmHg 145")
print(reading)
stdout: mmHg 146
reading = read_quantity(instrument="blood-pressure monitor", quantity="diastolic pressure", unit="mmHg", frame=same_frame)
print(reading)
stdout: mmHg 69
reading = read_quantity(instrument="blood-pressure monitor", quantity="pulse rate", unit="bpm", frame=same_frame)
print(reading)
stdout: bpm 71
